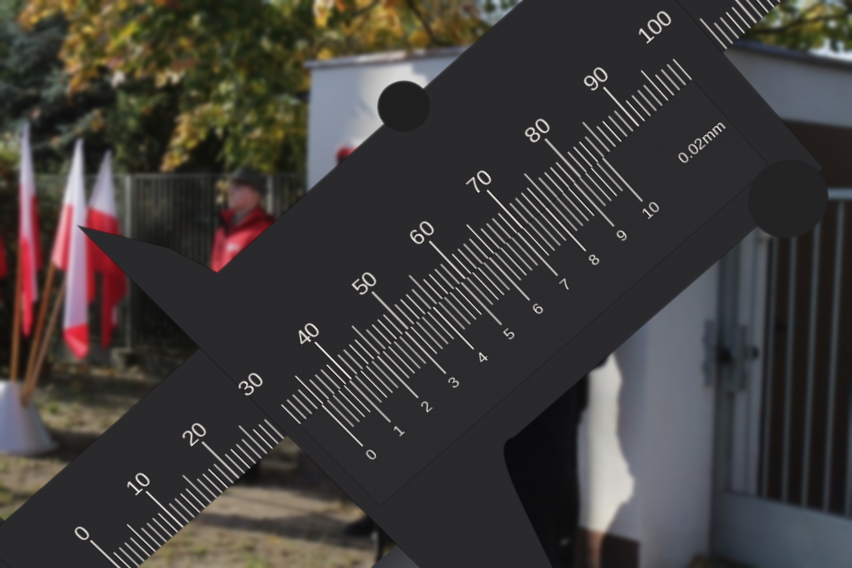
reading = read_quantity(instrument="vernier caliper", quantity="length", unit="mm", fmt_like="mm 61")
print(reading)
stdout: mm 34.8
